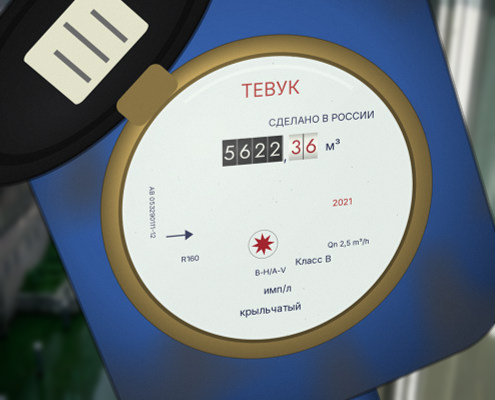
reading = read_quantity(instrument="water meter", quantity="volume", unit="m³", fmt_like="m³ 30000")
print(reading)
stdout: m³ 5622.36
